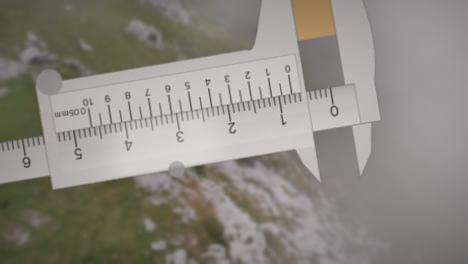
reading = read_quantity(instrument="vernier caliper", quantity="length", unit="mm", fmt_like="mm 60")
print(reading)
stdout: mm 7.5
